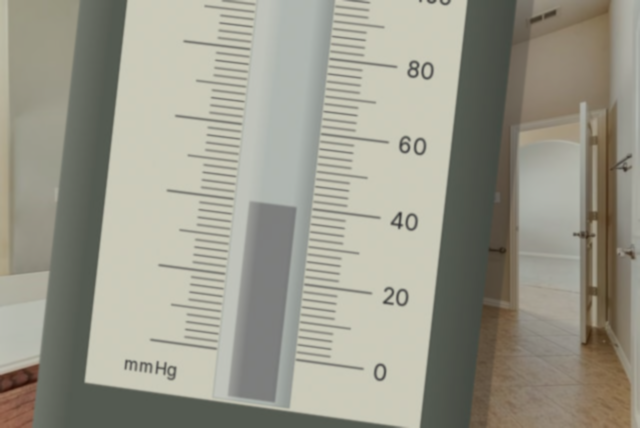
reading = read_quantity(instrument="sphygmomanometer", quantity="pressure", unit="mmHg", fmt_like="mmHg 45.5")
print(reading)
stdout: mmHg 40
